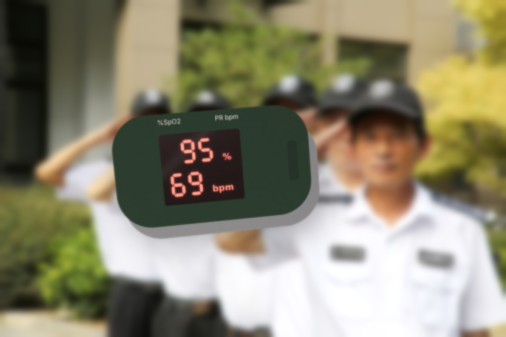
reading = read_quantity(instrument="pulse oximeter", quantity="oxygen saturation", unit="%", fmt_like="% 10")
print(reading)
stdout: % 95
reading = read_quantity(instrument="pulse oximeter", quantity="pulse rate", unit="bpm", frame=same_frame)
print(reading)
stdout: bpm 69
